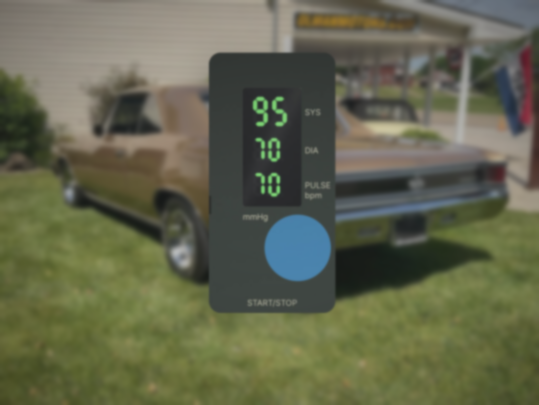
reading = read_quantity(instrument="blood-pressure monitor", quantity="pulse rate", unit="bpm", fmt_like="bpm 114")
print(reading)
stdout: bpm 70
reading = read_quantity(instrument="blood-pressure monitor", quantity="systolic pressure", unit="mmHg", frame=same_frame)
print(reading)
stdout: mmHg 95
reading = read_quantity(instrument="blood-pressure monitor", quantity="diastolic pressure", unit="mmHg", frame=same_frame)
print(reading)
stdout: mmHg 70
